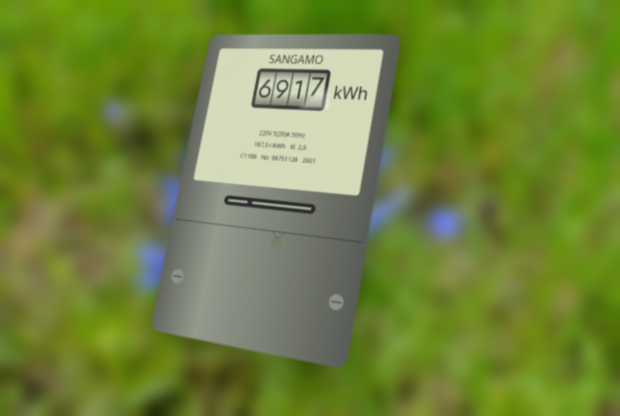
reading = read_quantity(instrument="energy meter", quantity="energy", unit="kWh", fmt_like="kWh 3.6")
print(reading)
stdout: kWh 6917
